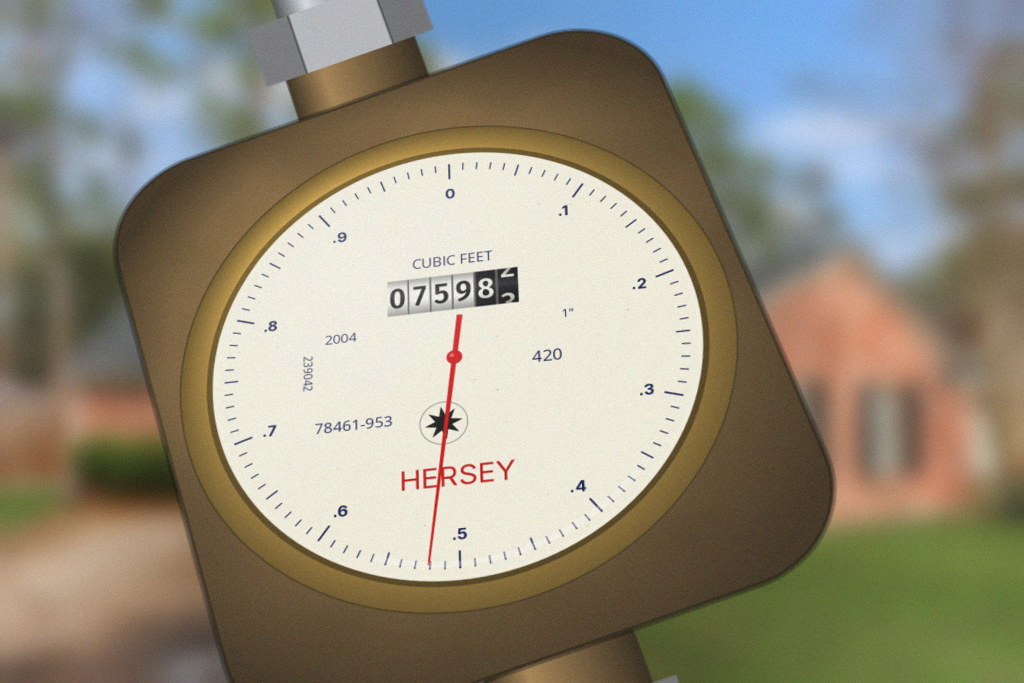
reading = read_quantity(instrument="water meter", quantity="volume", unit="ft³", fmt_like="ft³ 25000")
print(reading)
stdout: ft³ 75982.52
